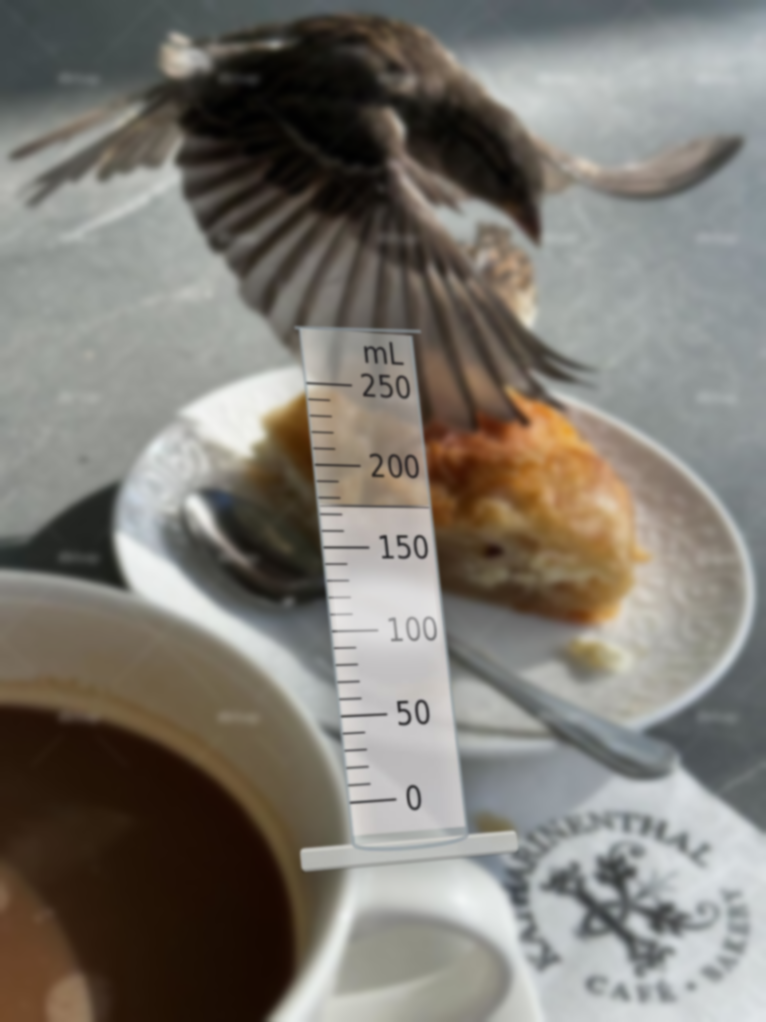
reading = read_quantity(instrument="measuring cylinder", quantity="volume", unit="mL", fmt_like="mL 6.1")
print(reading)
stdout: mL 175
